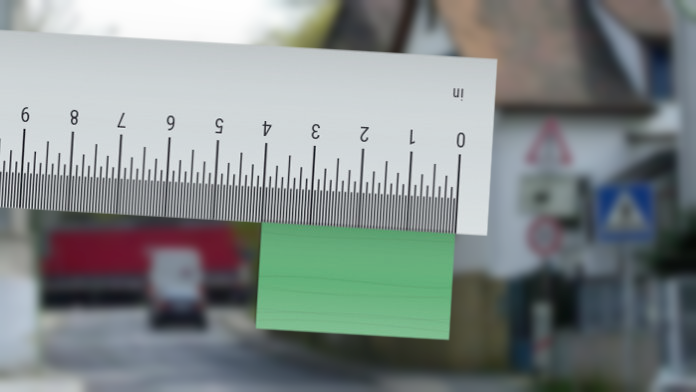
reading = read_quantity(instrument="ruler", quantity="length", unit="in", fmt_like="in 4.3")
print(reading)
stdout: in 4
